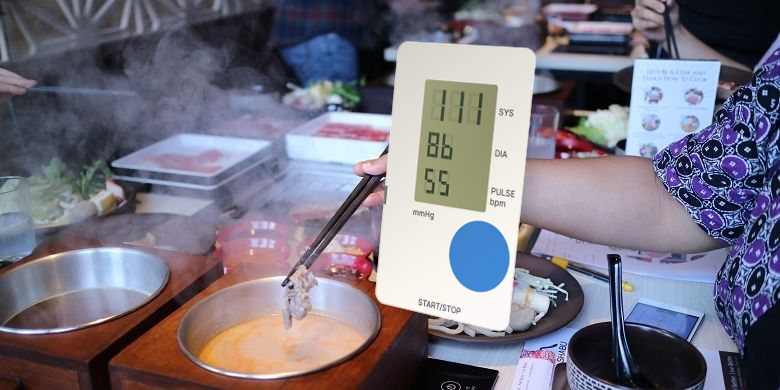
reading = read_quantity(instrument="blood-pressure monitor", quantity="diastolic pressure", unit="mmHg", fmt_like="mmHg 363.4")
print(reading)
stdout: mmHg 86
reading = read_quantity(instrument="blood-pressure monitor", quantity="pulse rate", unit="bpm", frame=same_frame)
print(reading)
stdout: bpm 55
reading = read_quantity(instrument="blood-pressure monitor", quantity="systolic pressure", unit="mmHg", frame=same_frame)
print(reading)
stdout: mmHg 111
